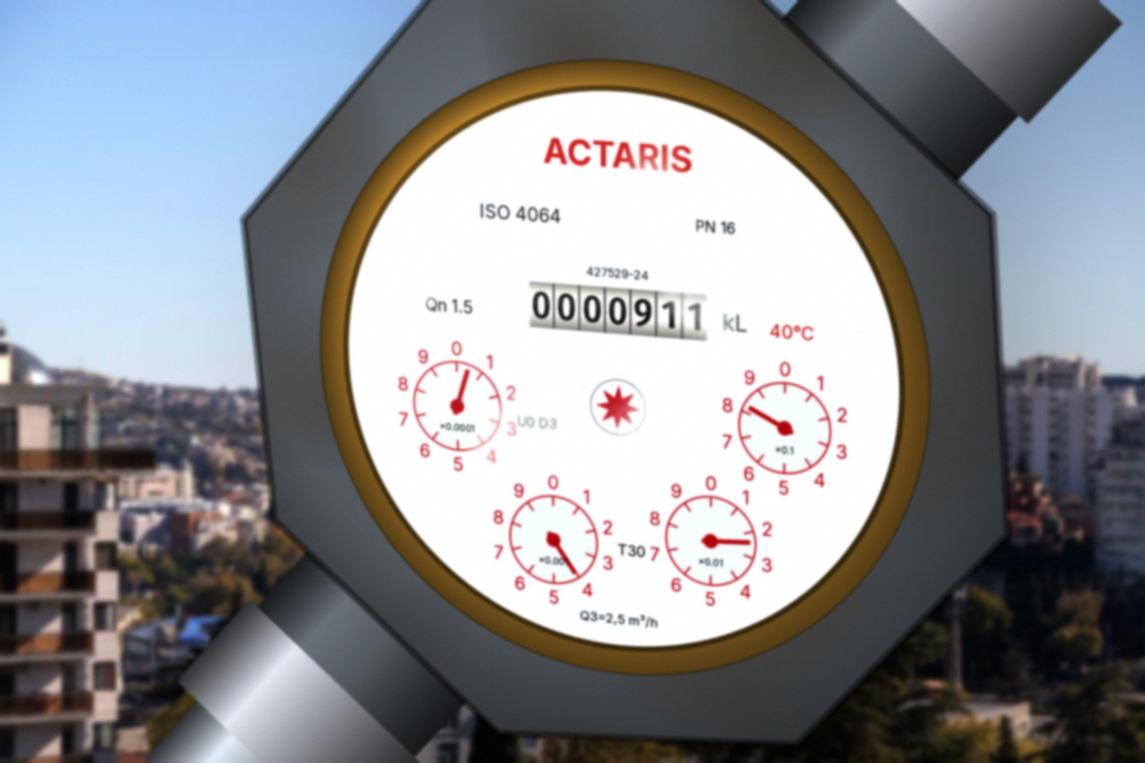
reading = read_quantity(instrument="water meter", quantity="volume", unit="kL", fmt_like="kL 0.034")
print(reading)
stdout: kL 911.8240
